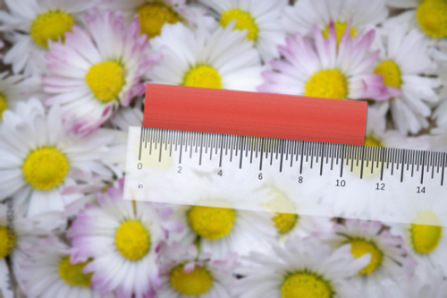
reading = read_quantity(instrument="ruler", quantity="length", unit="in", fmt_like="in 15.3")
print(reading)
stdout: in 11
